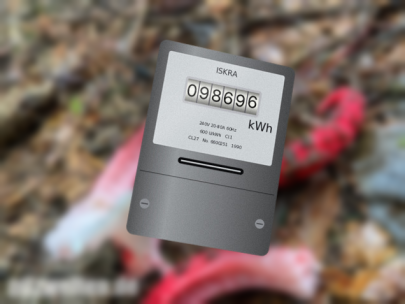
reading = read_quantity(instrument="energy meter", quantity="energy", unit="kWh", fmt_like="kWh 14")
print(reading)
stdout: kWh 98696
